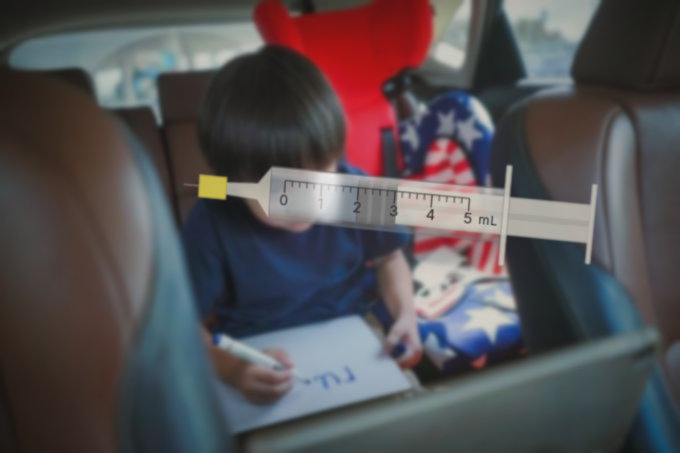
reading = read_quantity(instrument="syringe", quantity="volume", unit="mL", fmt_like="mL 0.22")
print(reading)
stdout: mL 2
